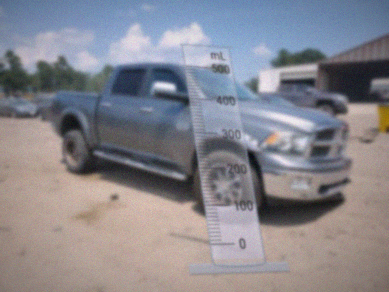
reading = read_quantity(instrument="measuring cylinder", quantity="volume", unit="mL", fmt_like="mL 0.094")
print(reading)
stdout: mL 100
